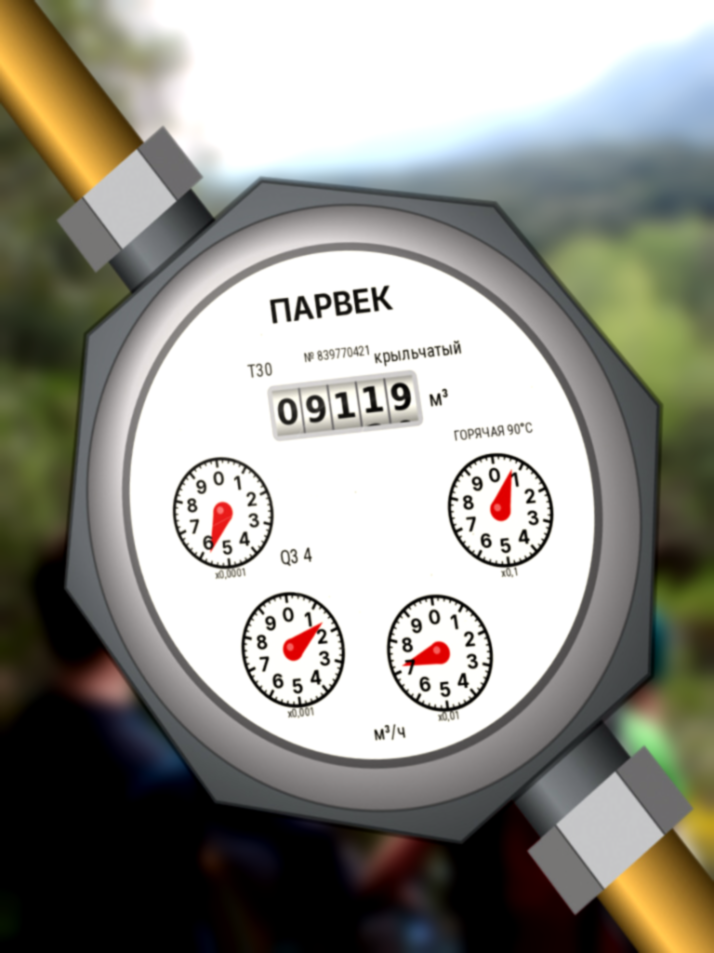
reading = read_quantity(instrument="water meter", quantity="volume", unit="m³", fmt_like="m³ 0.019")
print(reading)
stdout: m³ 9119.0715
